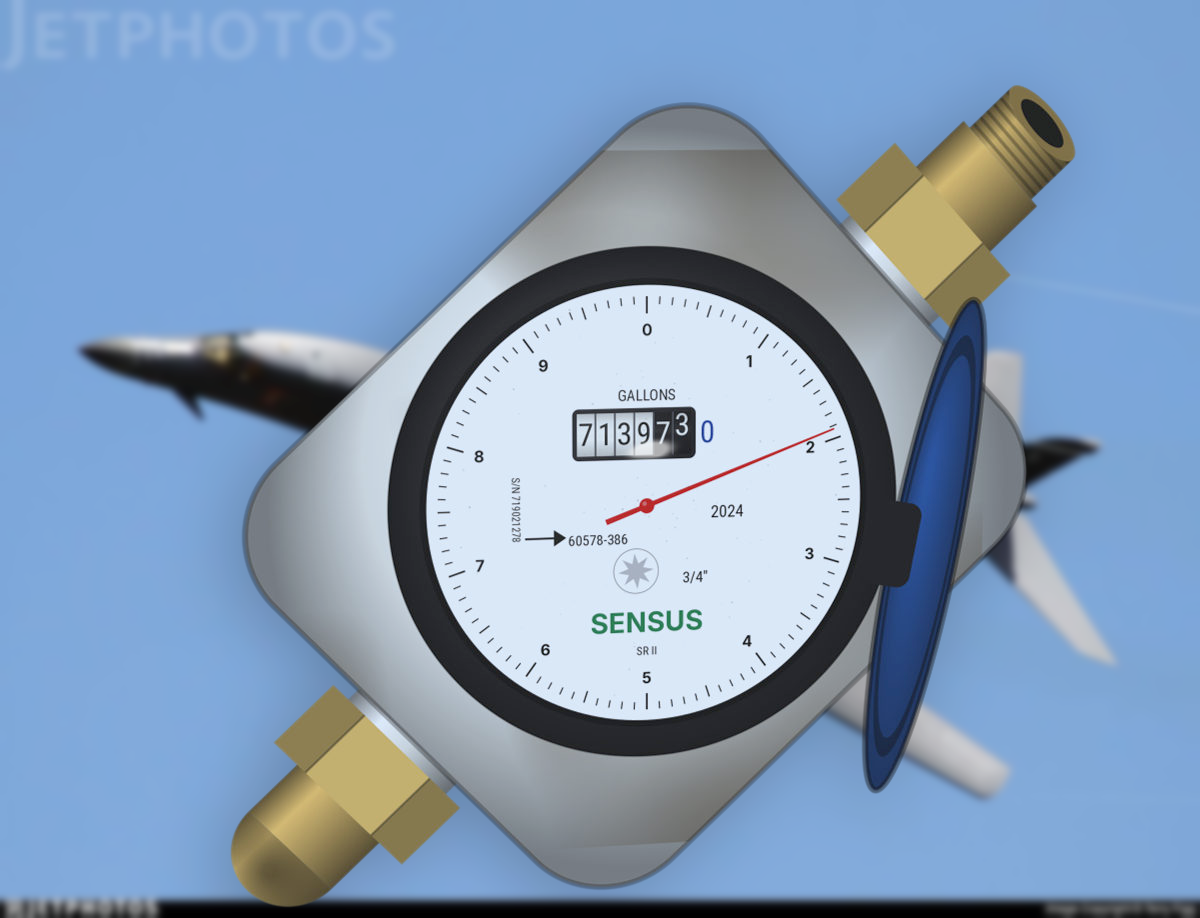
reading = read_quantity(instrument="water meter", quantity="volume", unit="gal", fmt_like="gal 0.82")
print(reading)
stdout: gal 7139731.9
